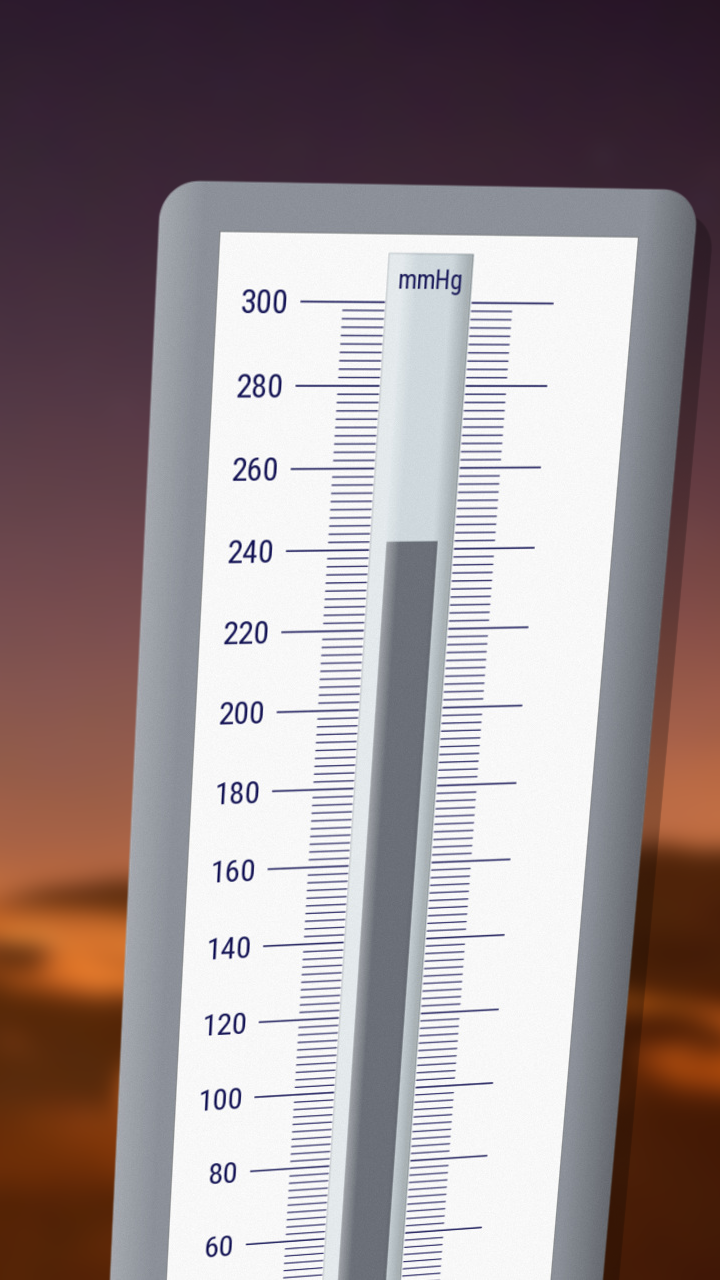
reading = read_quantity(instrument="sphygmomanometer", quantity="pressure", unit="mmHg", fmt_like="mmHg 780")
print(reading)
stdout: mmHg 242
